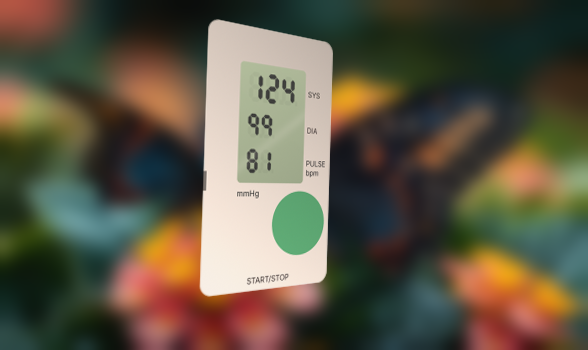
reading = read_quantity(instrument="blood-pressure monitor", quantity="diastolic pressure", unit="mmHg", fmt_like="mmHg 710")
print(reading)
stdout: mmHg 99
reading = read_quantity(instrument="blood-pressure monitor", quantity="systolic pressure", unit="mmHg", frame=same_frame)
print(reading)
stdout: mmHg 124
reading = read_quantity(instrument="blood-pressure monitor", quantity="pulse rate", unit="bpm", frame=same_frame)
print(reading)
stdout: bpm 81
